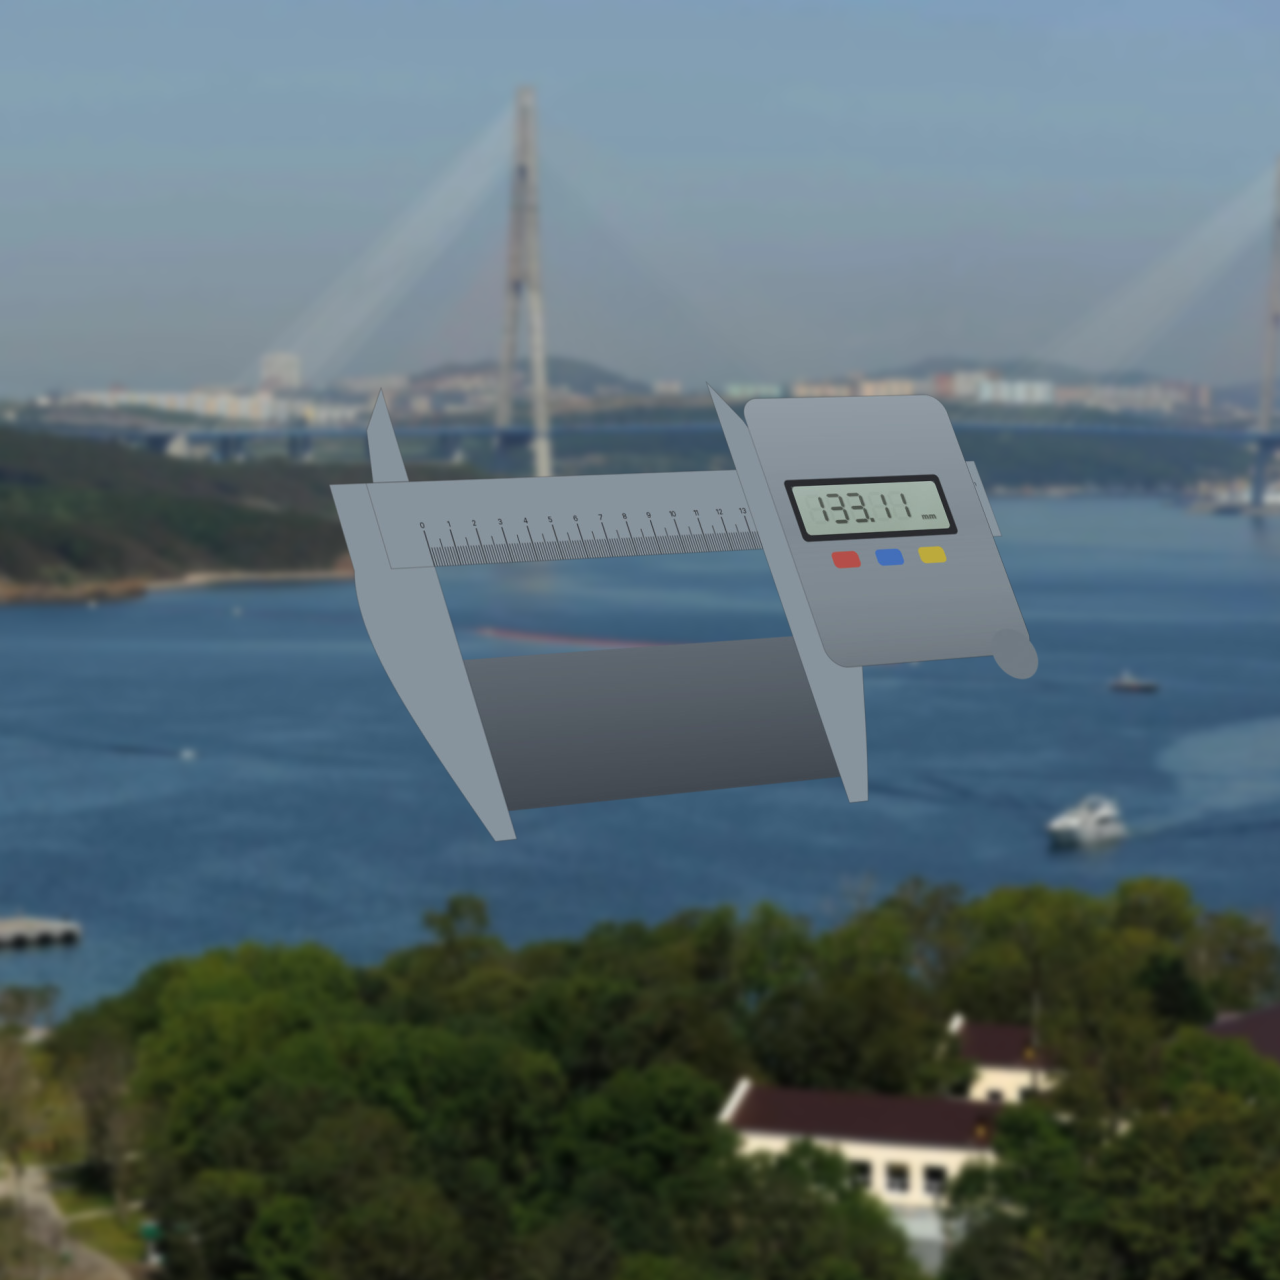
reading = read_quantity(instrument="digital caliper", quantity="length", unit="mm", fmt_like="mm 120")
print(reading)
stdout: mm 133.11
